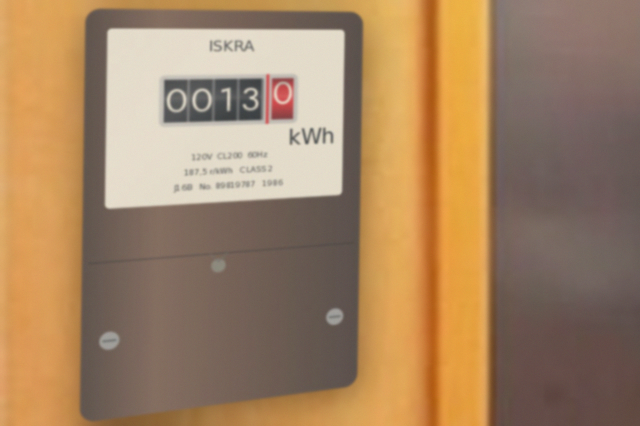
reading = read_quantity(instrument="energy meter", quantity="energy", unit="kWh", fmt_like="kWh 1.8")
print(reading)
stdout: kWh 13.0
